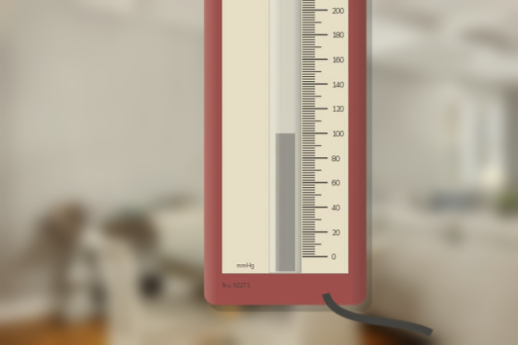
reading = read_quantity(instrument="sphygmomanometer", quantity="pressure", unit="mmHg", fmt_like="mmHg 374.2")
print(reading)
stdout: mmHg 100
